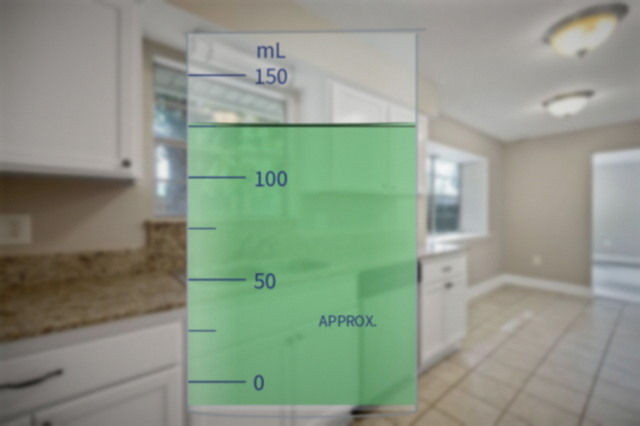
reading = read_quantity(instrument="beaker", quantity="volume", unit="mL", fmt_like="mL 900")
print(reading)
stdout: mL 125
